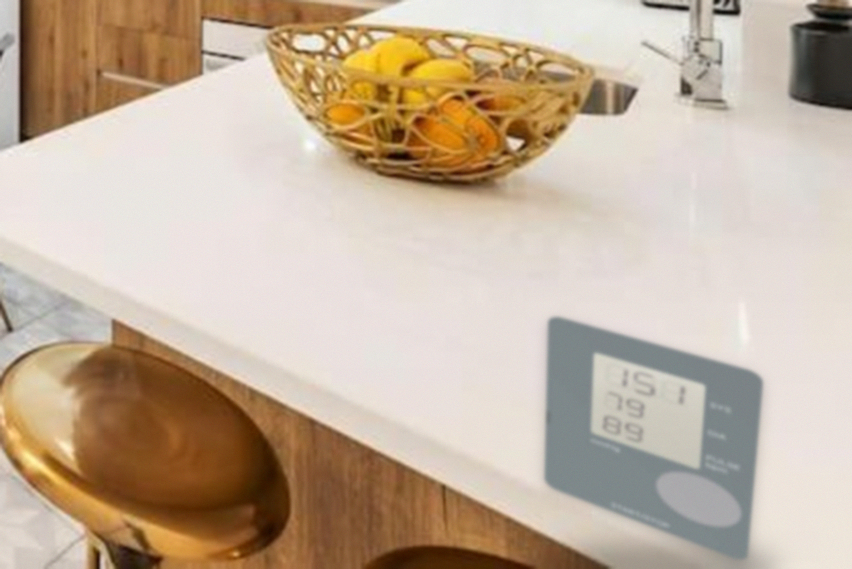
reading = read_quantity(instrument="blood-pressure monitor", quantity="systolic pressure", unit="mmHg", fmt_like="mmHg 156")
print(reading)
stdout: mmHg 151
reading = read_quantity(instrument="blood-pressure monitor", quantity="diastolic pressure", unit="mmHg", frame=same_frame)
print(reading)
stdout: mmHg 79
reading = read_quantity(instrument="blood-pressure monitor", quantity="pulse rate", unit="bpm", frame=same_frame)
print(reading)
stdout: bpm 89
